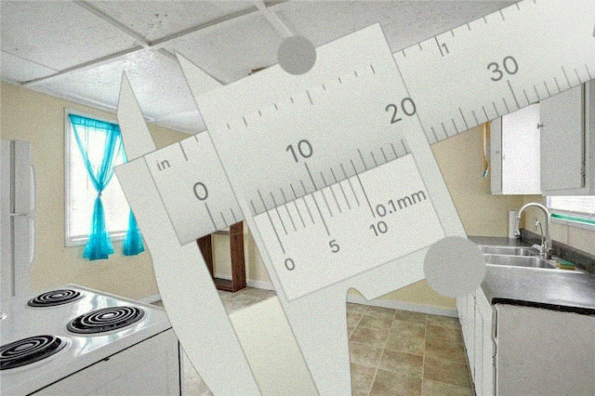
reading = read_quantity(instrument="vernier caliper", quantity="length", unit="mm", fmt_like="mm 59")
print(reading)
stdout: mm 5.0
